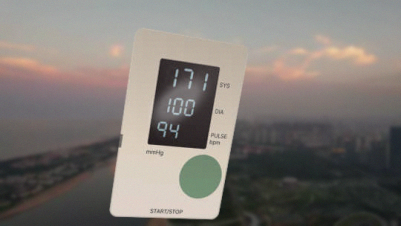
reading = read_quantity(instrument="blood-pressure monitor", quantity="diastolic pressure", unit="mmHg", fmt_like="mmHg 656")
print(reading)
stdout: mmHg 100
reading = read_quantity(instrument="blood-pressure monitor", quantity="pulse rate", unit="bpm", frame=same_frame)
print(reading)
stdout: bpm 94
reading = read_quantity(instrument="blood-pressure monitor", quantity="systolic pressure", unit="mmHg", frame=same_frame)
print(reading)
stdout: mmHg 171
